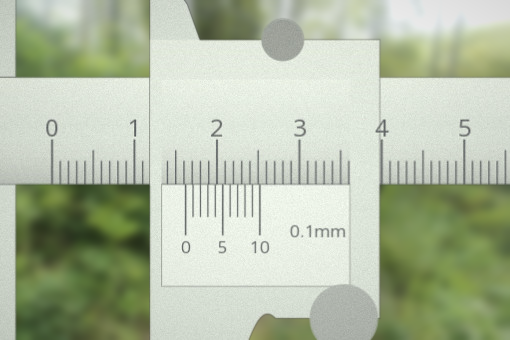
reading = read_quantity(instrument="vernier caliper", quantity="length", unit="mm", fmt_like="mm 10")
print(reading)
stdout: mm 16.2
